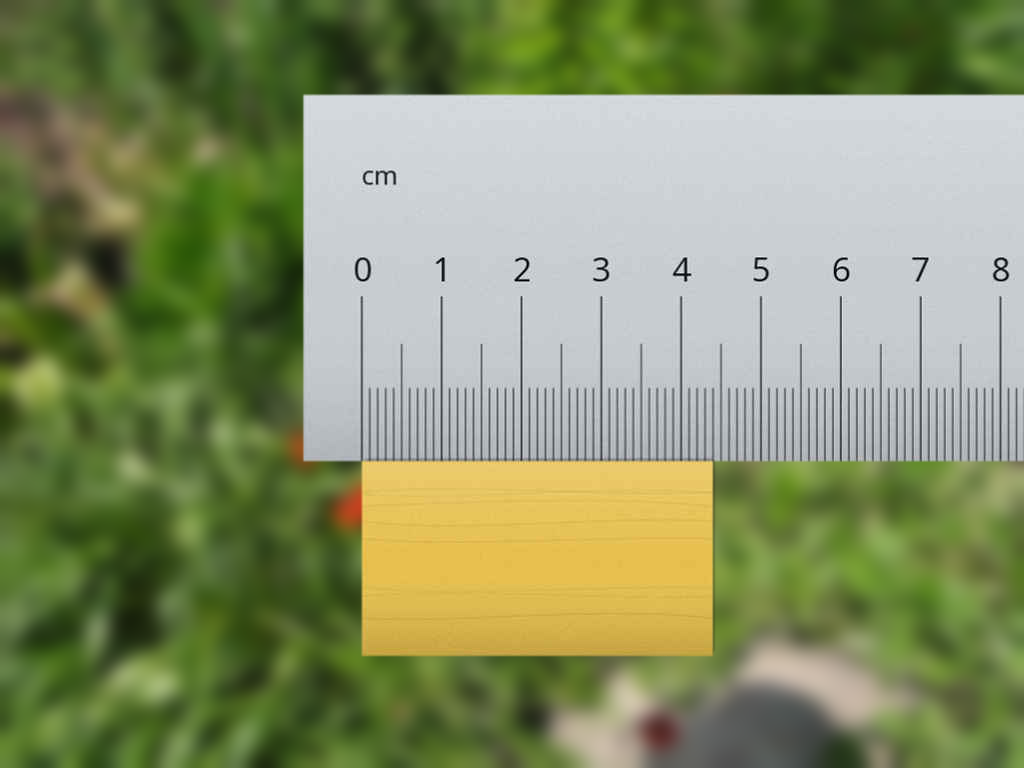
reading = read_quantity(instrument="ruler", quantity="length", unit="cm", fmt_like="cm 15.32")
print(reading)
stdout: cm 4.4
